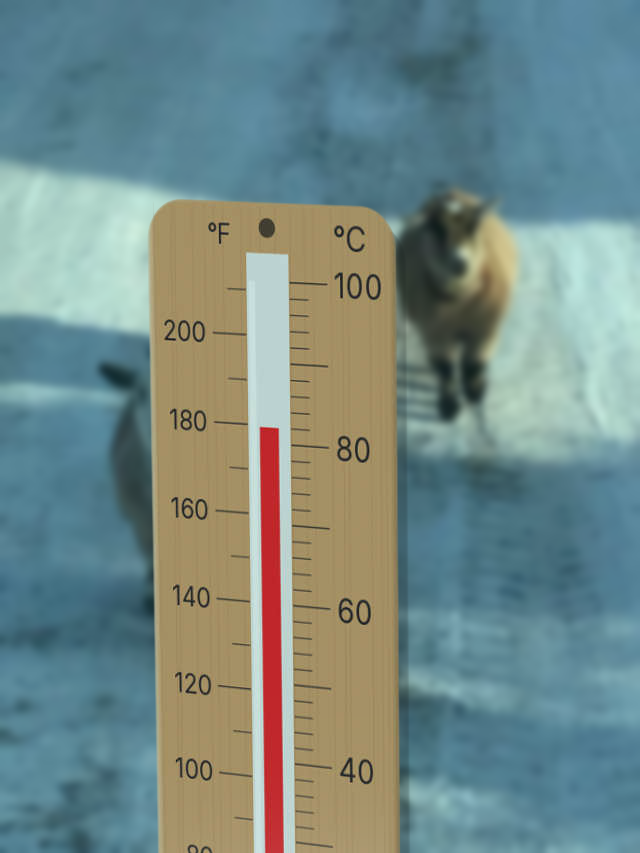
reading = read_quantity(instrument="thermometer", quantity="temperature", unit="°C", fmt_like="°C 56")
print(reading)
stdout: °C 82
